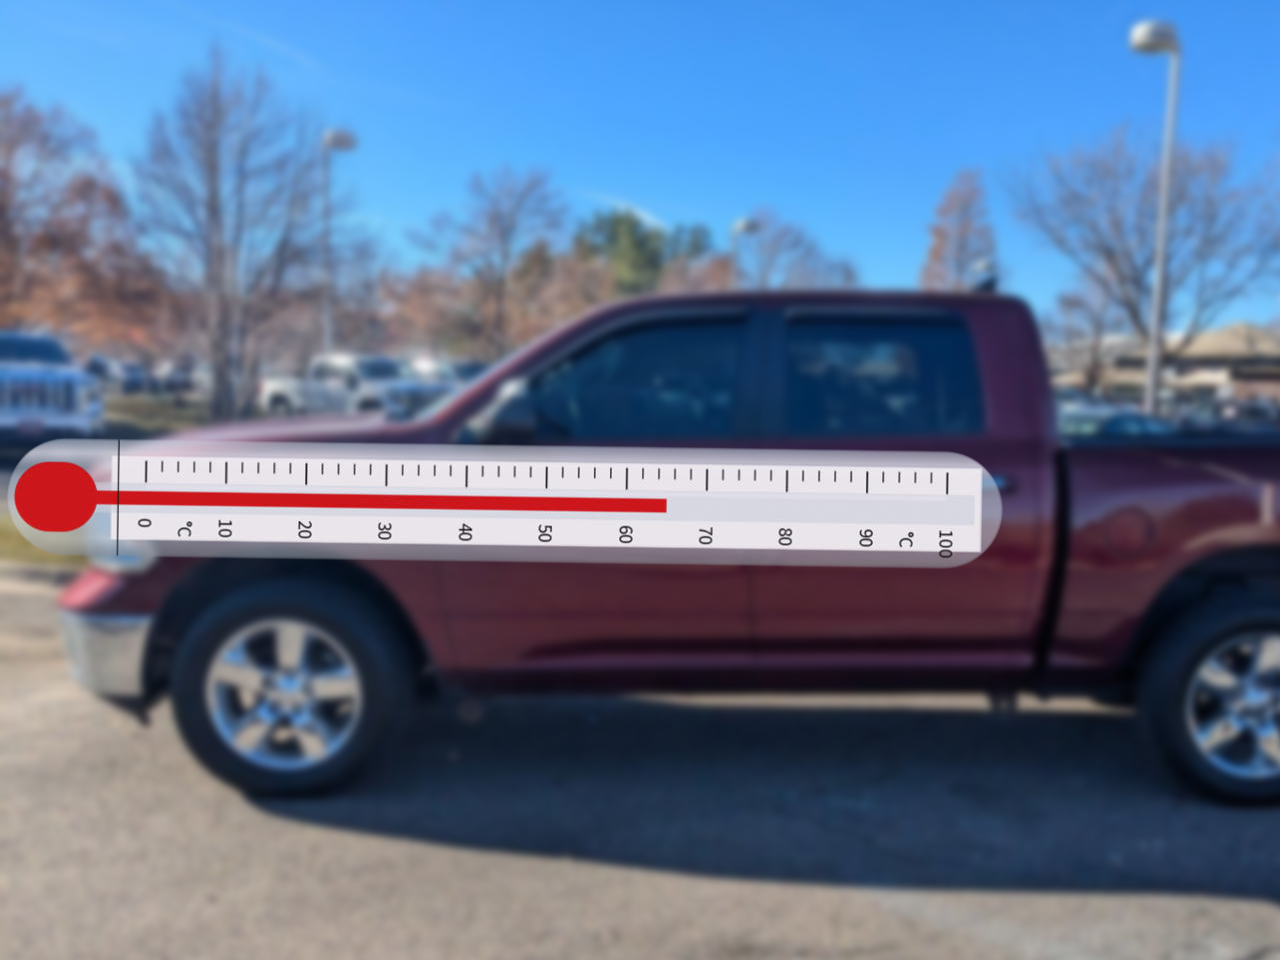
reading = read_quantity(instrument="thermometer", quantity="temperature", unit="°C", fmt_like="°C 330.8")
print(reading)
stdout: °C 65
